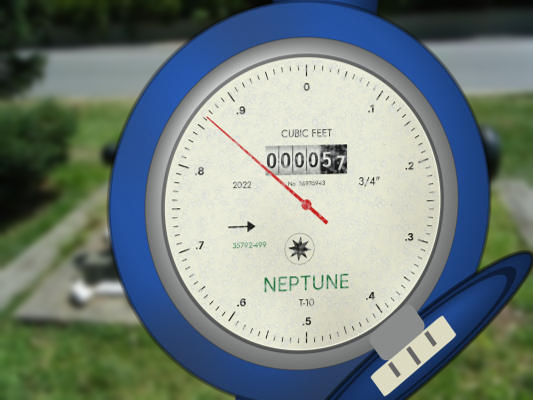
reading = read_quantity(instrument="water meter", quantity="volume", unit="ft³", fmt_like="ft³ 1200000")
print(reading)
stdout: ft³ 56.86
